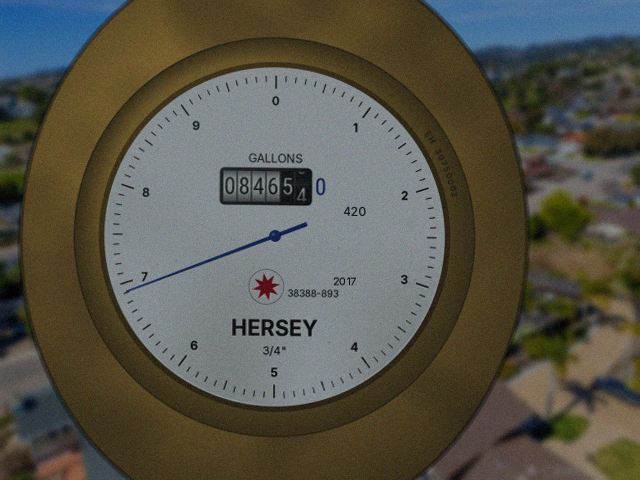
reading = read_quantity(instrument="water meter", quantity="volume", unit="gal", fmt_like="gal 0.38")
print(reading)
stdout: gal 846536.9
